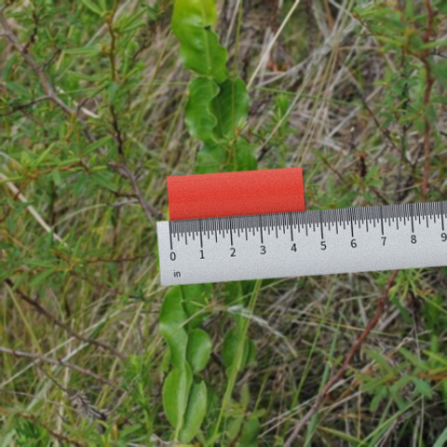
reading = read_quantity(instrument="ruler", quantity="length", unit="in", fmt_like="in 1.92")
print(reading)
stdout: in 4.5
